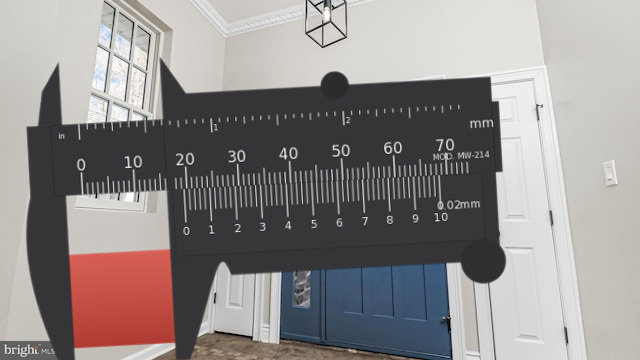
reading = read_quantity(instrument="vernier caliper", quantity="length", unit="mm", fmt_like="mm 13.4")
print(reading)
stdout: mm 19.5
